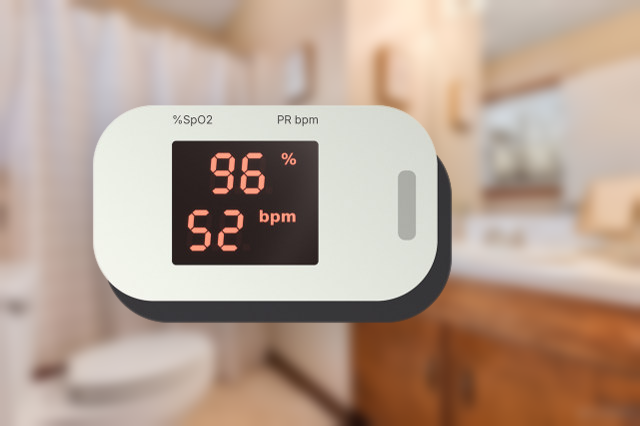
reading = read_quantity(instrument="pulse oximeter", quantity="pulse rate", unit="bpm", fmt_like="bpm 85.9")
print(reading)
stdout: bpm 52
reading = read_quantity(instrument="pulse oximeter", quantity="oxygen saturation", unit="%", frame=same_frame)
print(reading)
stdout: % 96
